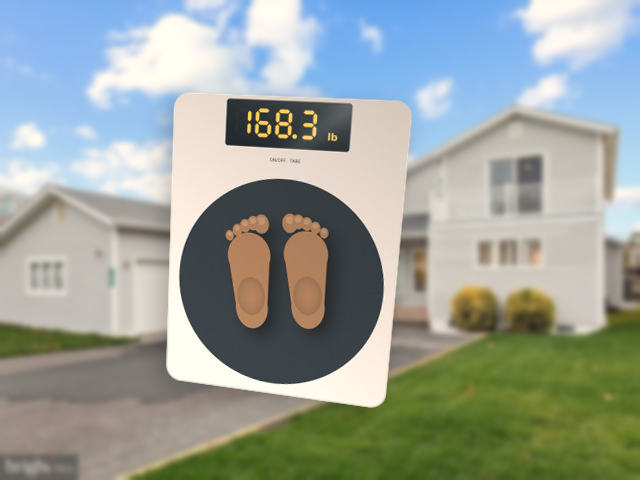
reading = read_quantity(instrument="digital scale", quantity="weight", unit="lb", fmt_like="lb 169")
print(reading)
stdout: lb 168.3
